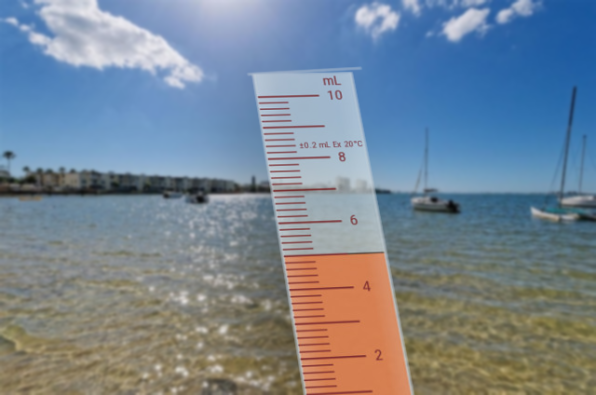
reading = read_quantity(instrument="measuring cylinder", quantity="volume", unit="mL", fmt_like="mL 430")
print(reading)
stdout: mL 5
